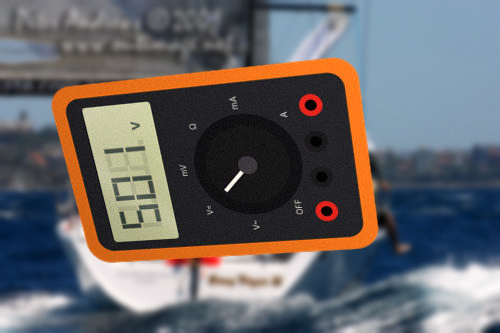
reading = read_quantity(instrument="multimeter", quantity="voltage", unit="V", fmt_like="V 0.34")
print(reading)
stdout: V 501
